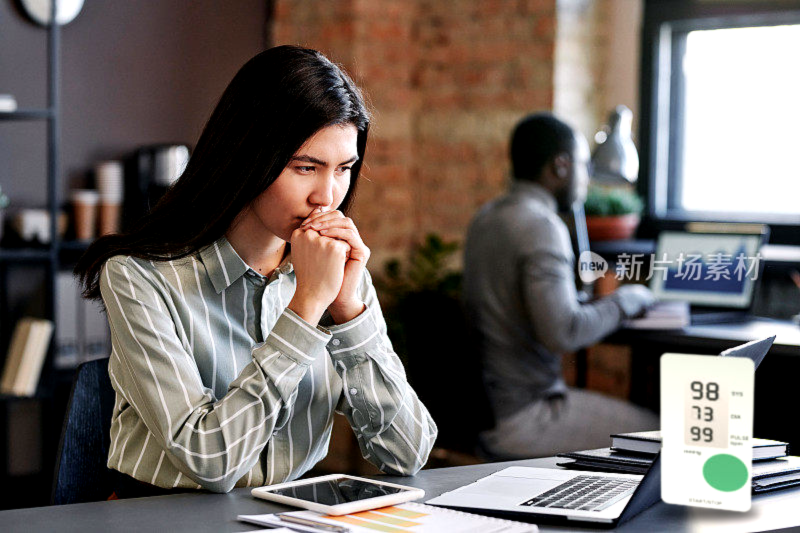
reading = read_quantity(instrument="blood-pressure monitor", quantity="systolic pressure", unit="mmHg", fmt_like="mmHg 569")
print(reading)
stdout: mmHg 98
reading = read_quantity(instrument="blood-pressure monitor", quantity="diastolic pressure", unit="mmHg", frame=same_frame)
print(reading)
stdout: mmHg 73
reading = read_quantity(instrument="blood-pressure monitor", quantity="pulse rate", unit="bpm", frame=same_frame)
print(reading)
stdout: bpm 99
